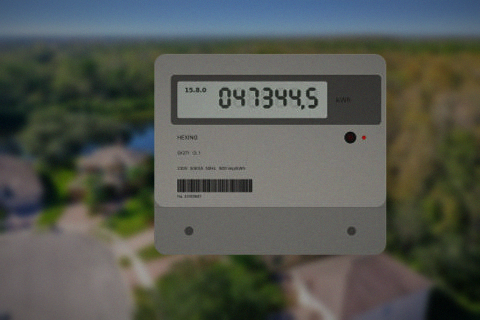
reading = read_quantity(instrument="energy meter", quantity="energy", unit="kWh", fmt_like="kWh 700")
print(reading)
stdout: kWh 47344.5
